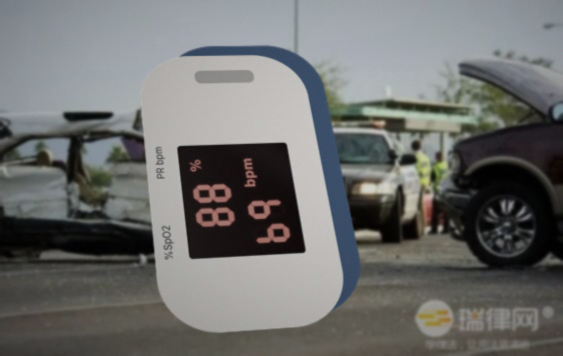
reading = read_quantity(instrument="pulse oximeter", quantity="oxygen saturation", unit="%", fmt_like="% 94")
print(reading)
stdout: % 88
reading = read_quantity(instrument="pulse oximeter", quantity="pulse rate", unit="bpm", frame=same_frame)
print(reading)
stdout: bpm 69
